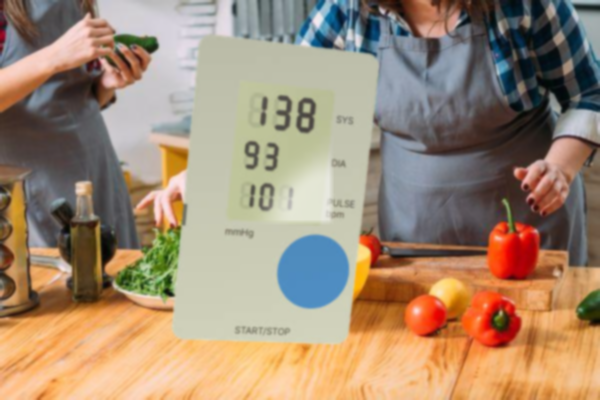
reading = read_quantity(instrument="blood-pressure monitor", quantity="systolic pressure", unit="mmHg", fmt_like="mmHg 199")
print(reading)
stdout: mmHg 138
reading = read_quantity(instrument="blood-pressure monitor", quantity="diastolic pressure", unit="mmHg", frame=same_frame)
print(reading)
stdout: mmHg 93
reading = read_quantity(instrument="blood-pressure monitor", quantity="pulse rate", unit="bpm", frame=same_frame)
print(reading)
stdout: bpm 101
